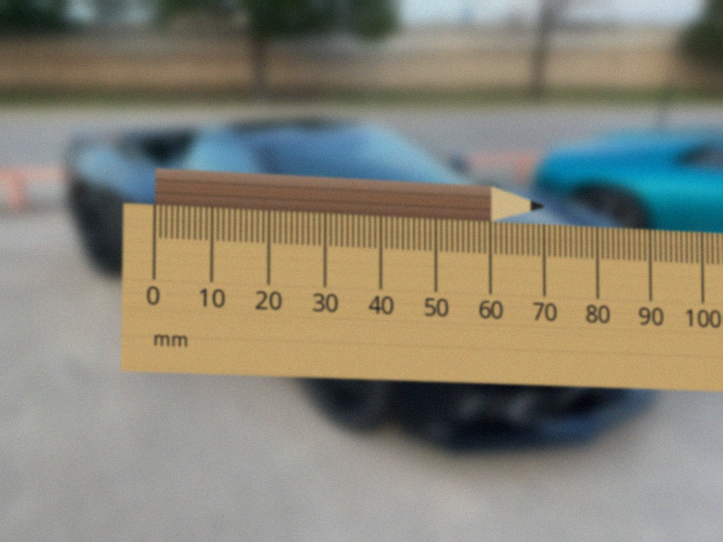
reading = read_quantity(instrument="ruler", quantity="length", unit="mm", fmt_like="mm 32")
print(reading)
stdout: mm 70
